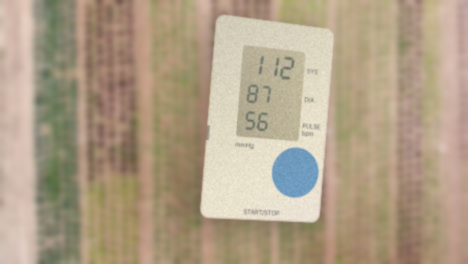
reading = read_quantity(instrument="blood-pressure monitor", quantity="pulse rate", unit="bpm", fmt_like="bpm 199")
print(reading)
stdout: bpm 56
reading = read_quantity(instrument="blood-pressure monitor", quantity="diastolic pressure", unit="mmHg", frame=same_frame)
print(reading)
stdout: mmHg 87
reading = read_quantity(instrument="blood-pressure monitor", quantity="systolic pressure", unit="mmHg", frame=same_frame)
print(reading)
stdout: mmHg 112
